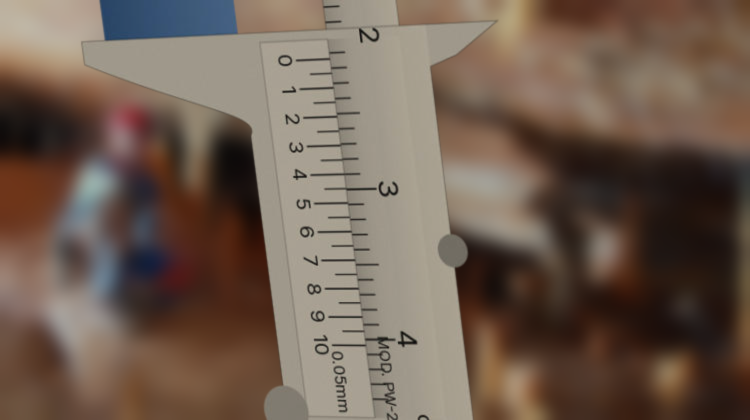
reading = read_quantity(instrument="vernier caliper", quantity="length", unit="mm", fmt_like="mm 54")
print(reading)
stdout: mm 21.4
